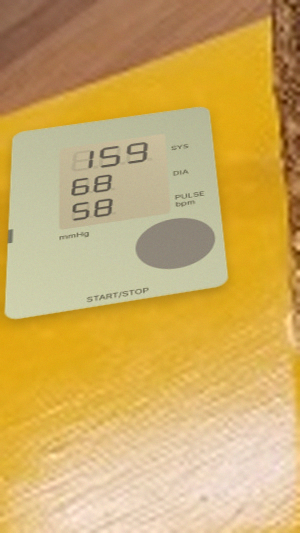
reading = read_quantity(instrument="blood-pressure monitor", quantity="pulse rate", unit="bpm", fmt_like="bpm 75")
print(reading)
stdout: bpm 58
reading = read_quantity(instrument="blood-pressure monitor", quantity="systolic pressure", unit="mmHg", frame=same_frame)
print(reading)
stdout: mmHg 159
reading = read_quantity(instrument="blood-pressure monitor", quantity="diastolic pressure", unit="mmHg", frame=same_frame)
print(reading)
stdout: mmHg 68
